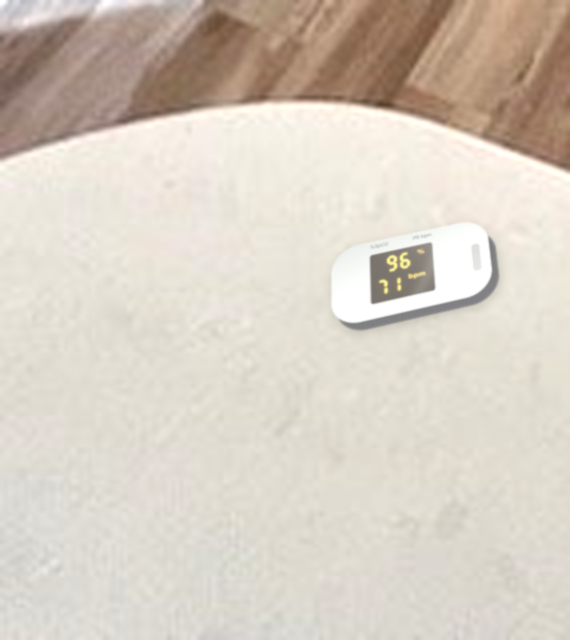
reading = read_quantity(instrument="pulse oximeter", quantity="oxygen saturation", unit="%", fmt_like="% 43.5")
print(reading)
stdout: % 96
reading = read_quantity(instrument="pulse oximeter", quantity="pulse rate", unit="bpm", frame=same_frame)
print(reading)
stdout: bpm 71
